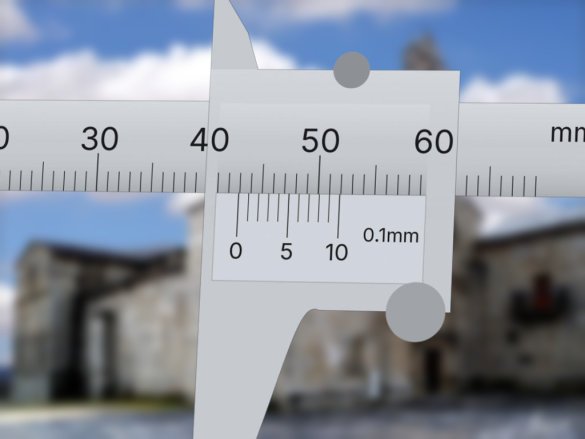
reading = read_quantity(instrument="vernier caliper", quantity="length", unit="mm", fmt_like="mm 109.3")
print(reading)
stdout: mm 42.9
